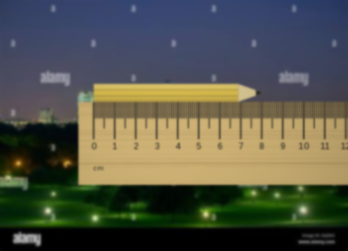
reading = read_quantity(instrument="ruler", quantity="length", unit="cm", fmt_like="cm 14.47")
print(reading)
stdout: cm 8
